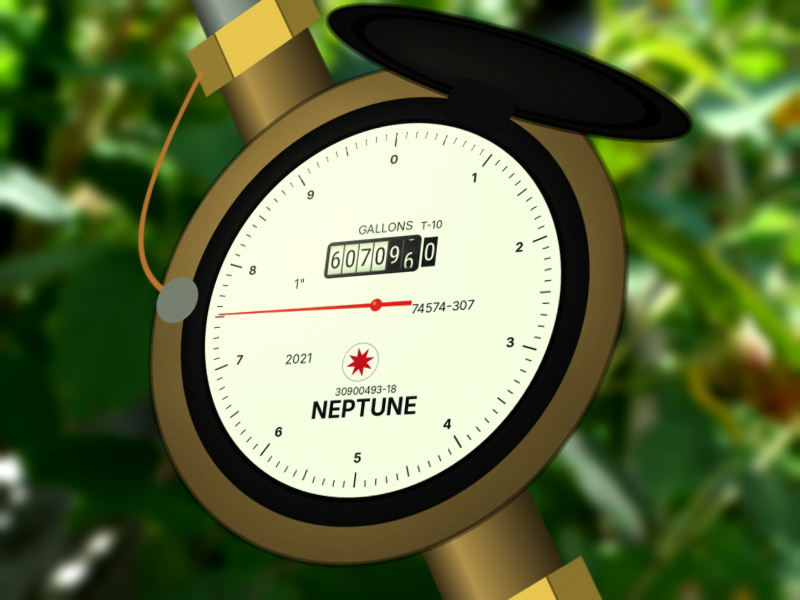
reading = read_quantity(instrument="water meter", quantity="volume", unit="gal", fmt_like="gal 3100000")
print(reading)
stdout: gal 6070957.5
